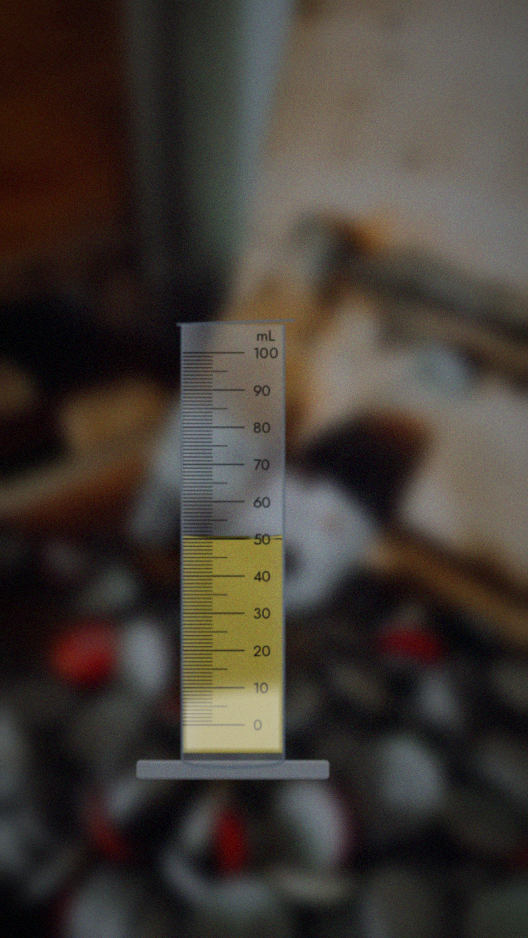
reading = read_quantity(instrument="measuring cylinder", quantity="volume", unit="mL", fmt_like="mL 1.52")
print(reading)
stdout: mL 50
